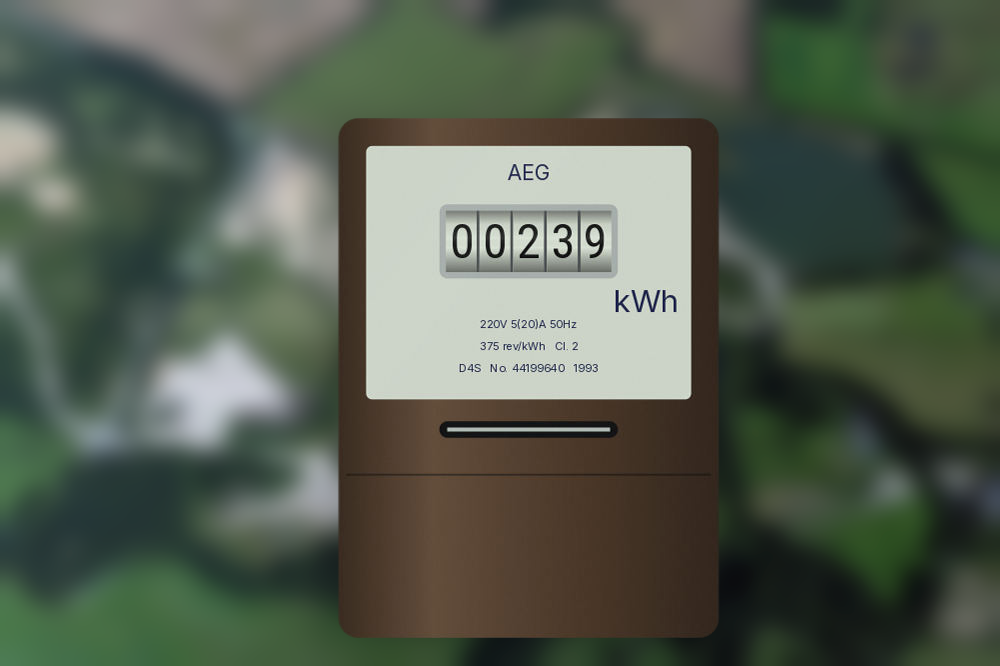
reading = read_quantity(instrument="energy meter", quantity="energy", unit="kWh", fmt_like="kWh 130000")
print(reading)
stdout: kWh 239
